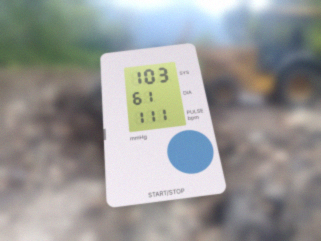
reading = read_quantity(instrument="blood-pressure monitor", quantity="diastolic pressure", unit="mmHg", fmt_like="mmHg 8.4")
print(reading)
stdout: mmHg 61
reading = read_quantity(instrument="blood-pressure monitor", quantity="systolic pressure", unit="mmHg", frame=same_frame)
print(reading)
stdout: mmHg 103
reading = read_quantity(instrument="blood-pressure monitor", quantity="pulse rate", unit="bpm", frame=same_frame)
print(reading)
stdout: bpm 111
